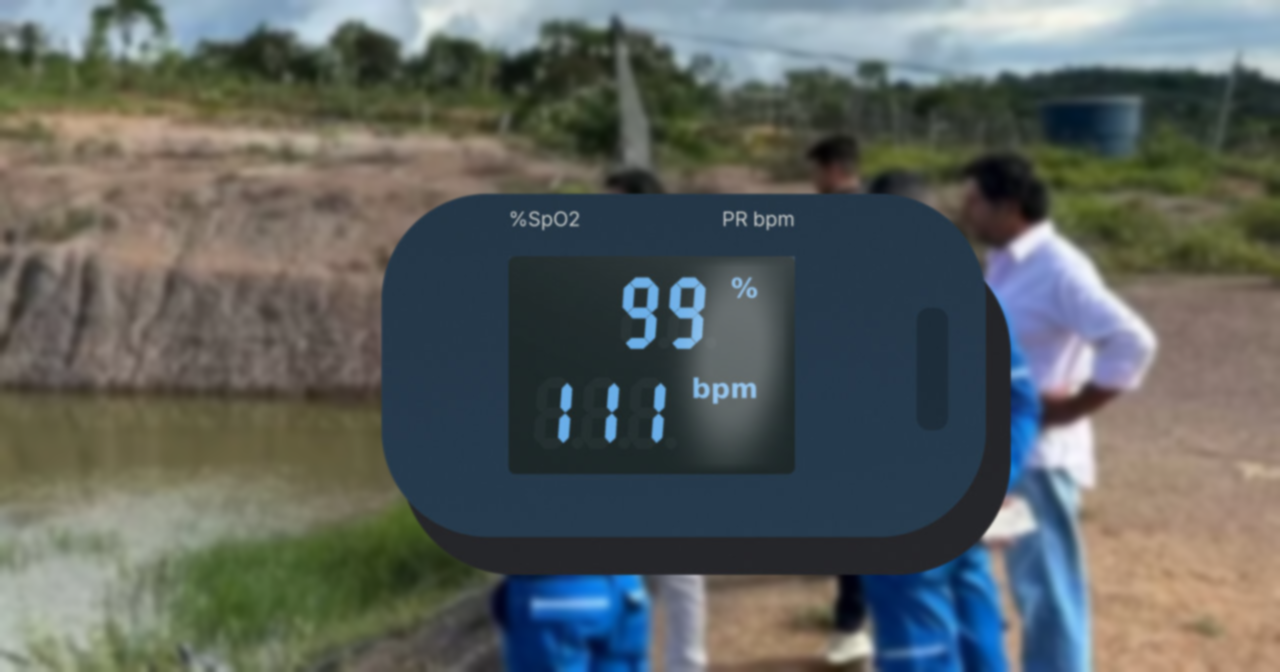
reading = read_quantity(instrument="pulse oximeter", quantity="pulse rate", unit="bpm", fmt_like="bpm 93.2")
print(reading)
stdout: bpm 111
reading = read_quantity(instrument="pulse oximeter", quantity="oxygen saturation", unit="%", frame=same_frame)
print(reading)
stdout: % 99
